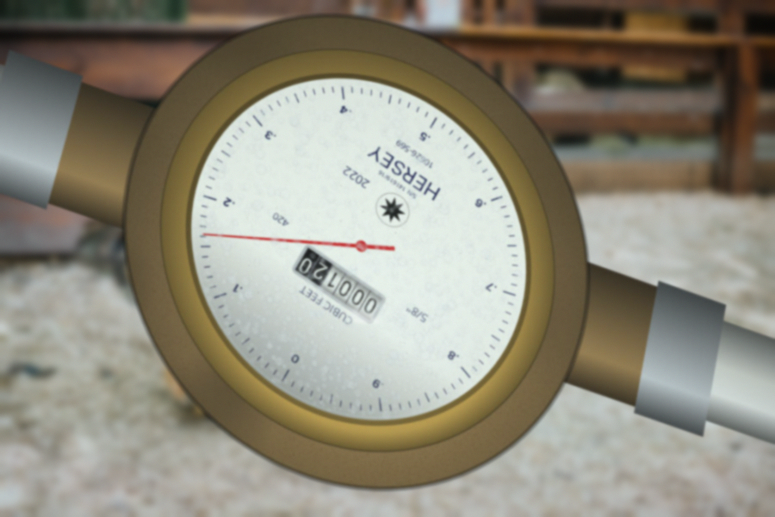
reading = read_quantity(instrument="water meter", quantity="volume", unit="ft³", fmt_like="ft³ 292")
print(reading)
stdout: ft³ 120.16
